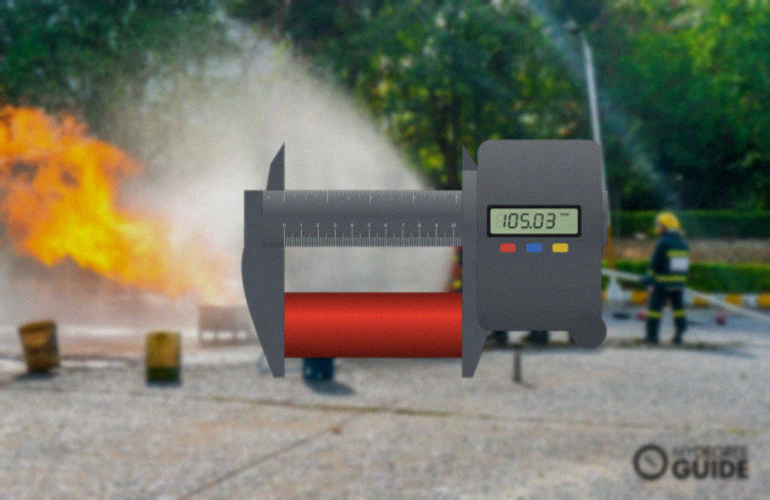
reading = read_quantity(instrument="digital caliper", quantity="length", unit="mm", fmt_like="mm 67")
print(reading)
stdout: mm 105.03
